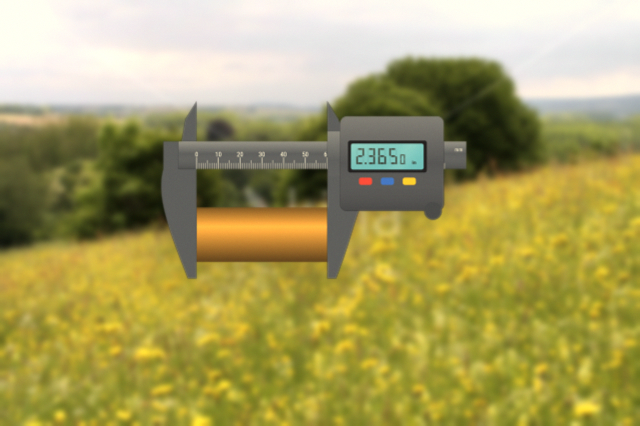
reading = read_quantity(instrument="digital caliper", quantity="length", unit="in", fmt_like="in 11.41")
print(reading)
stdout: in 2.3650
